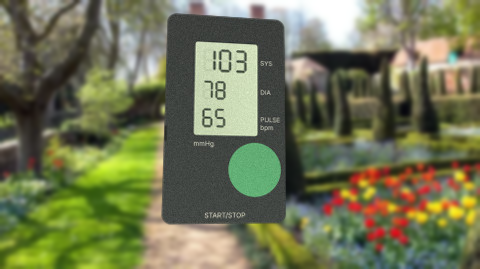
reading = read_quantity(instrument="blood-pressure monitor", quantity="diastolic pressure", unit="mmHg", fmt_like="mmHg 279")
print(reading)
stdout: mmHg 78
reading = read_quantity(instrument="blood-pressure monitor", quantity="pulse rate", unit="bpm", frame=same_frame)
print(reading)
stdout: bpm 65
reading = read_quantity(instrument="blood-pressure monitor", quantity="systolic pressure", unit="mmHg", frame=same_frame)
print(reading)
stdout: mmHg 103
